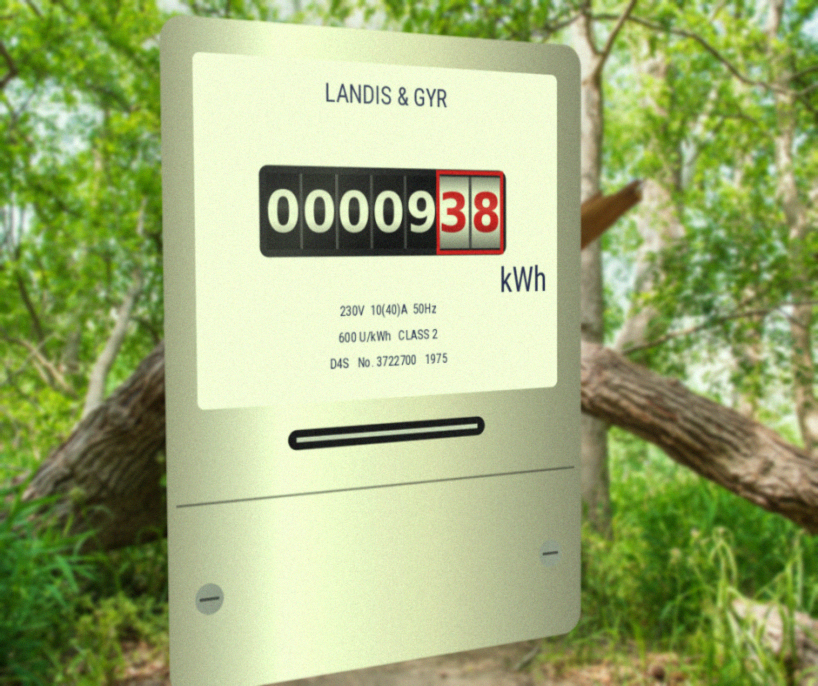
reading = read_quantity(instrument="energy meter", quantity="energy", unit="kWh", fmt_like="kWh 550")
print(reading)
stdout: kWh 9.38
